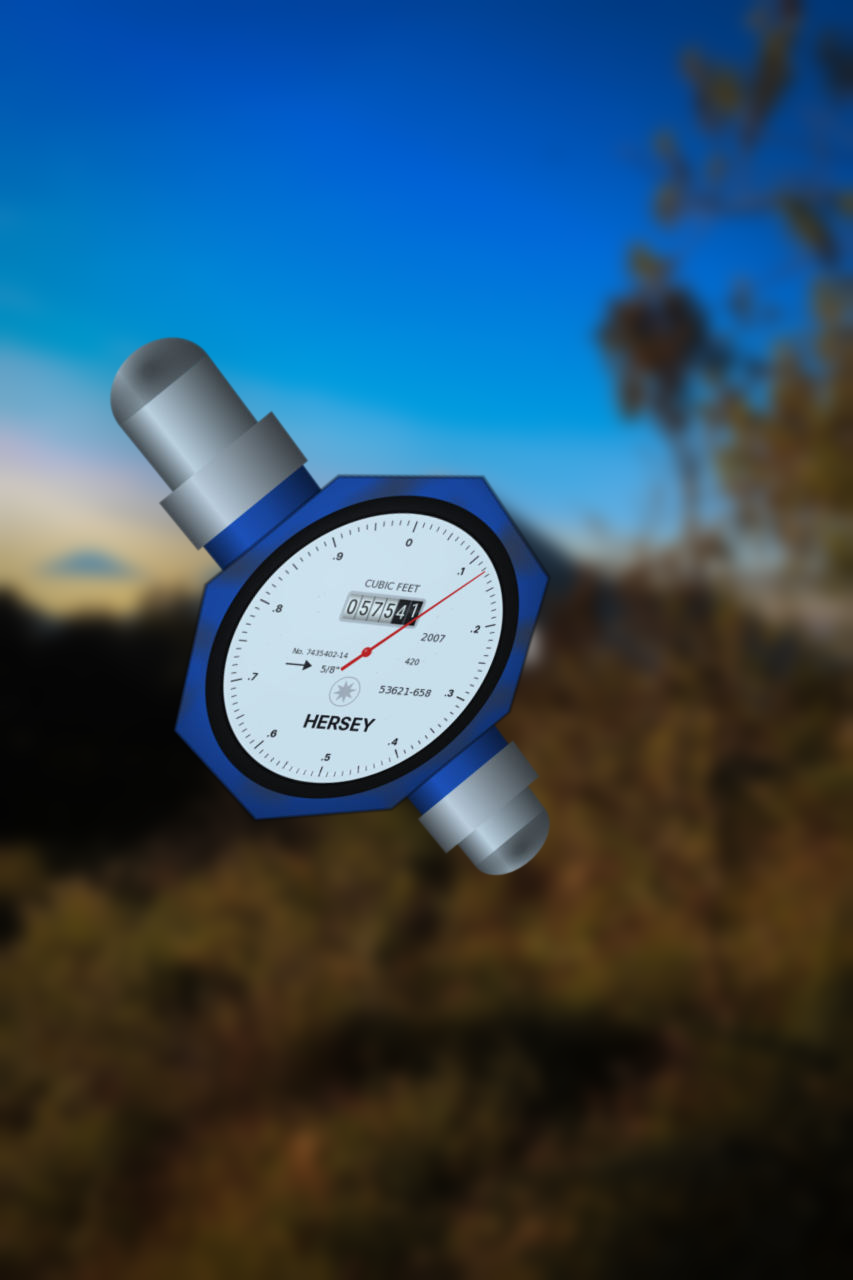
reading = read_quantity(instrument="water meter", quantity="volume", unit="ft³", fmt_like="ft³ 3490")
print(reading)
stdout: ft³ 57541.12
